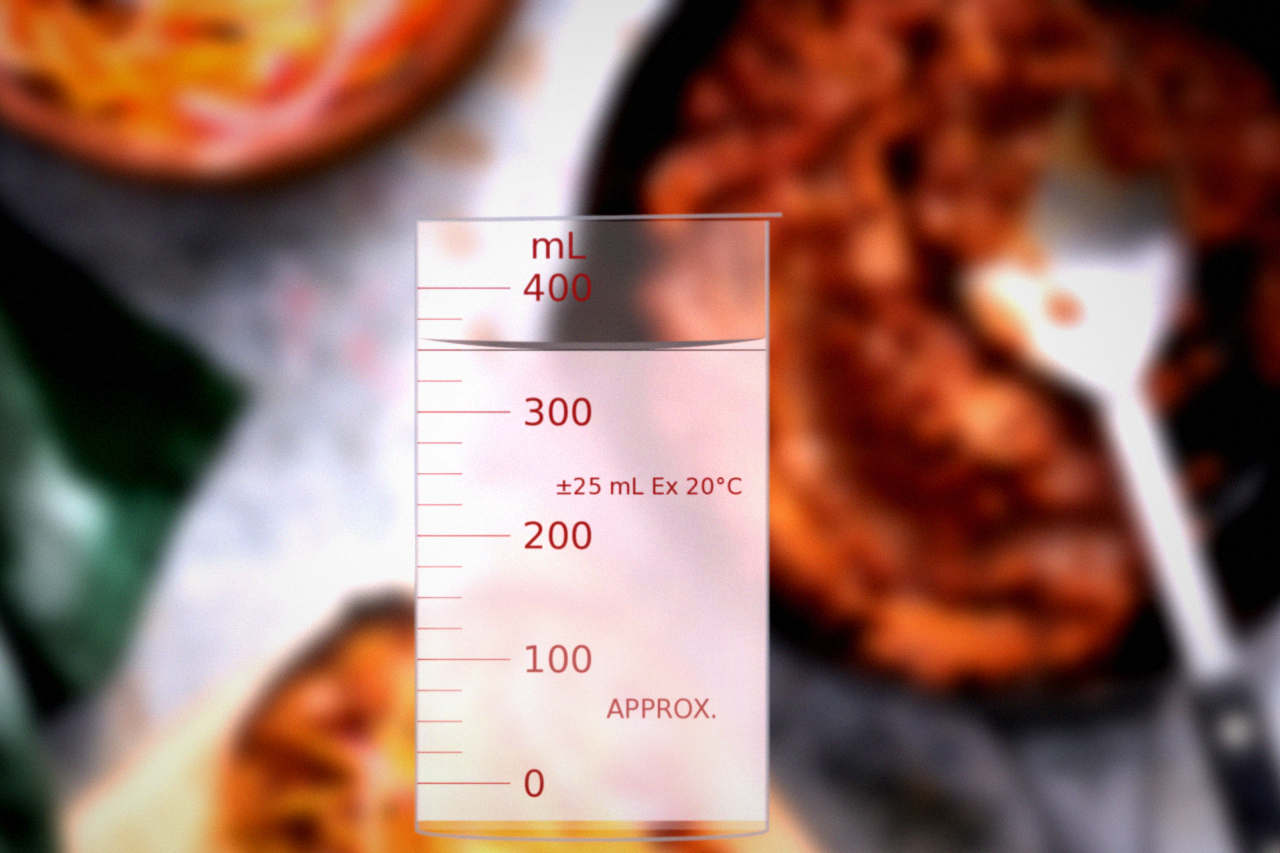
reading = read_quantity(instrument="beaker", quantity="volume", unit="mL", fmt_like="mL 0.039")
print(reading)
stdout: mL 350
